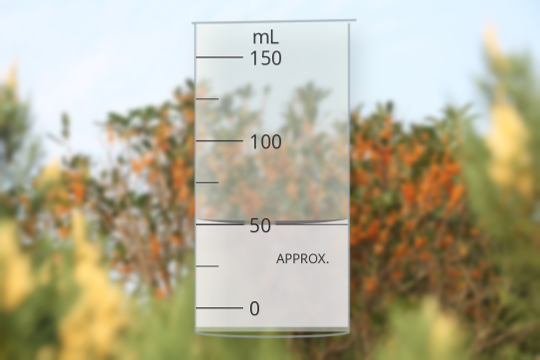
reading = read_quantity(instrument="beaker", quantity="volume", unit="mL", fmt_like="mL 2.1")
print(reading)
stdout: mL 50
